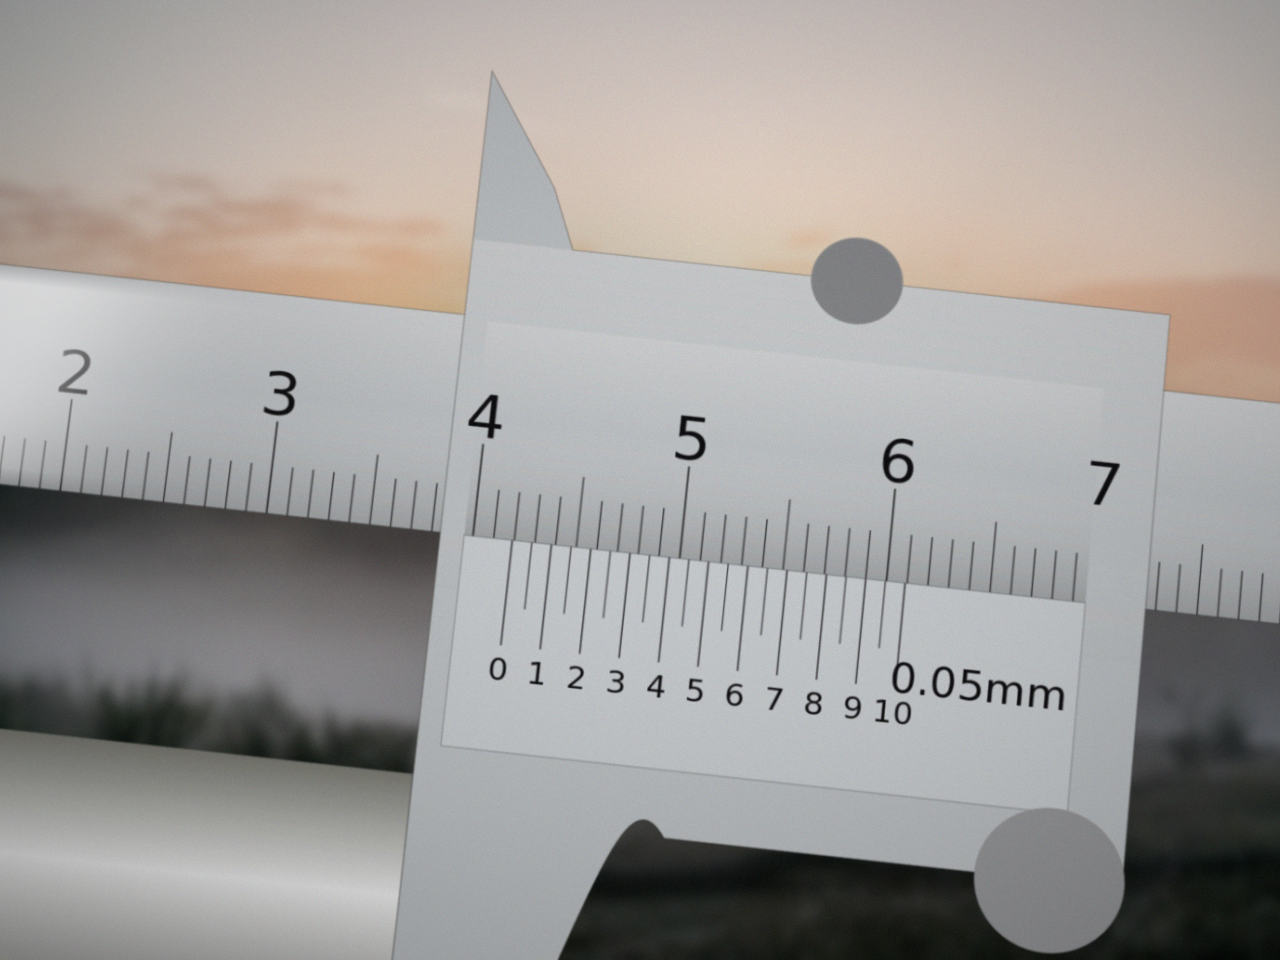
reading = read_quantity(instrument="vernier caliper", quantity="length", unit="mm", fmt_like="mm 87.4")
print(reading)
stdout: mm 41.9
